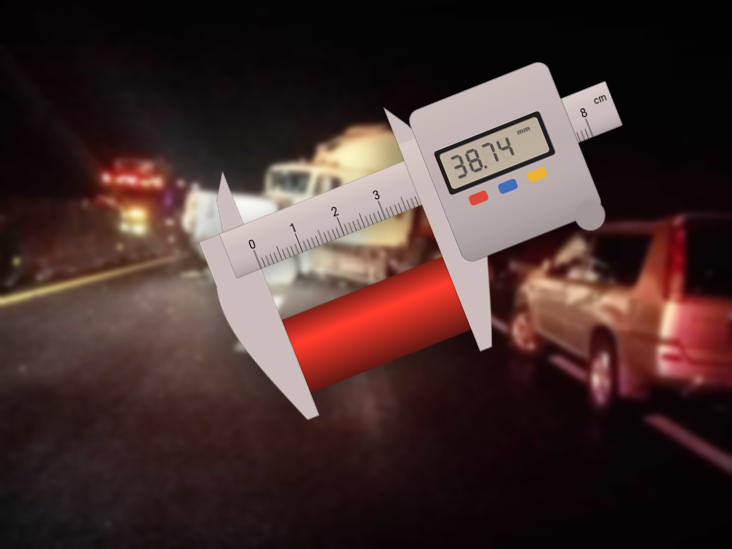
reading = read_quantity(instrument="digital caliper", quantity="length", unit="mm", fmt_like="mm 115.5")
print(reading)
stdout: mm 38.74
